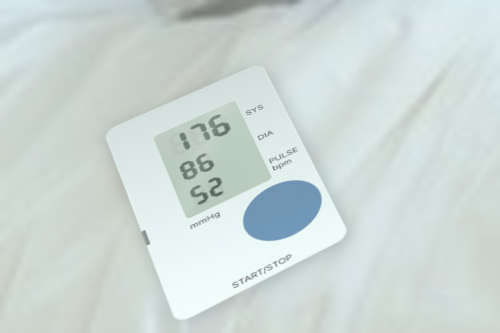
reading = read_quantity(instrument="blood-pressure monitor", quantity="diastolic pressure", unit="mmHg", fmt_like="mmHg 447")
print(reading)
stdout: mmHg 86
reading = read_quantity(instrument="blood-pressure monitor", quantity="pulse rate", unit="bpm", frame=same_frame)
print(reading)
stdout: bpm 52
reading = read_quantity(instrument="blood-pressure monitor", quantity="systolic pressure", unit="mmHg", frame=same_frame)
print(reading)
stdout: mmHg 176
